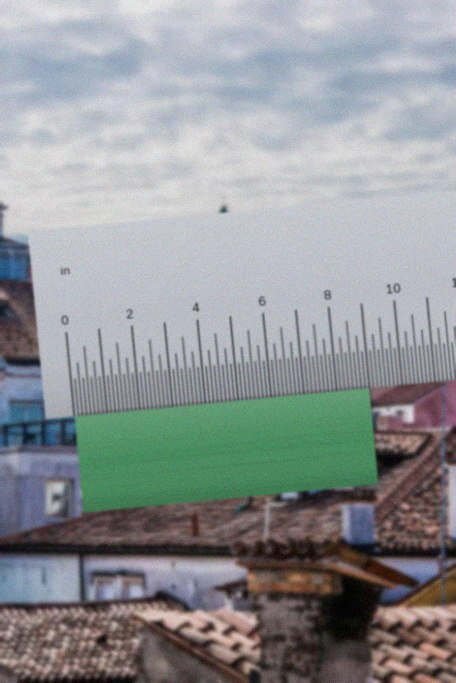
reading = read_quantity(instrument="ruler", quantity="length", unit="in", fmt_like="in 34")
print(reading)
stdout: in 9
